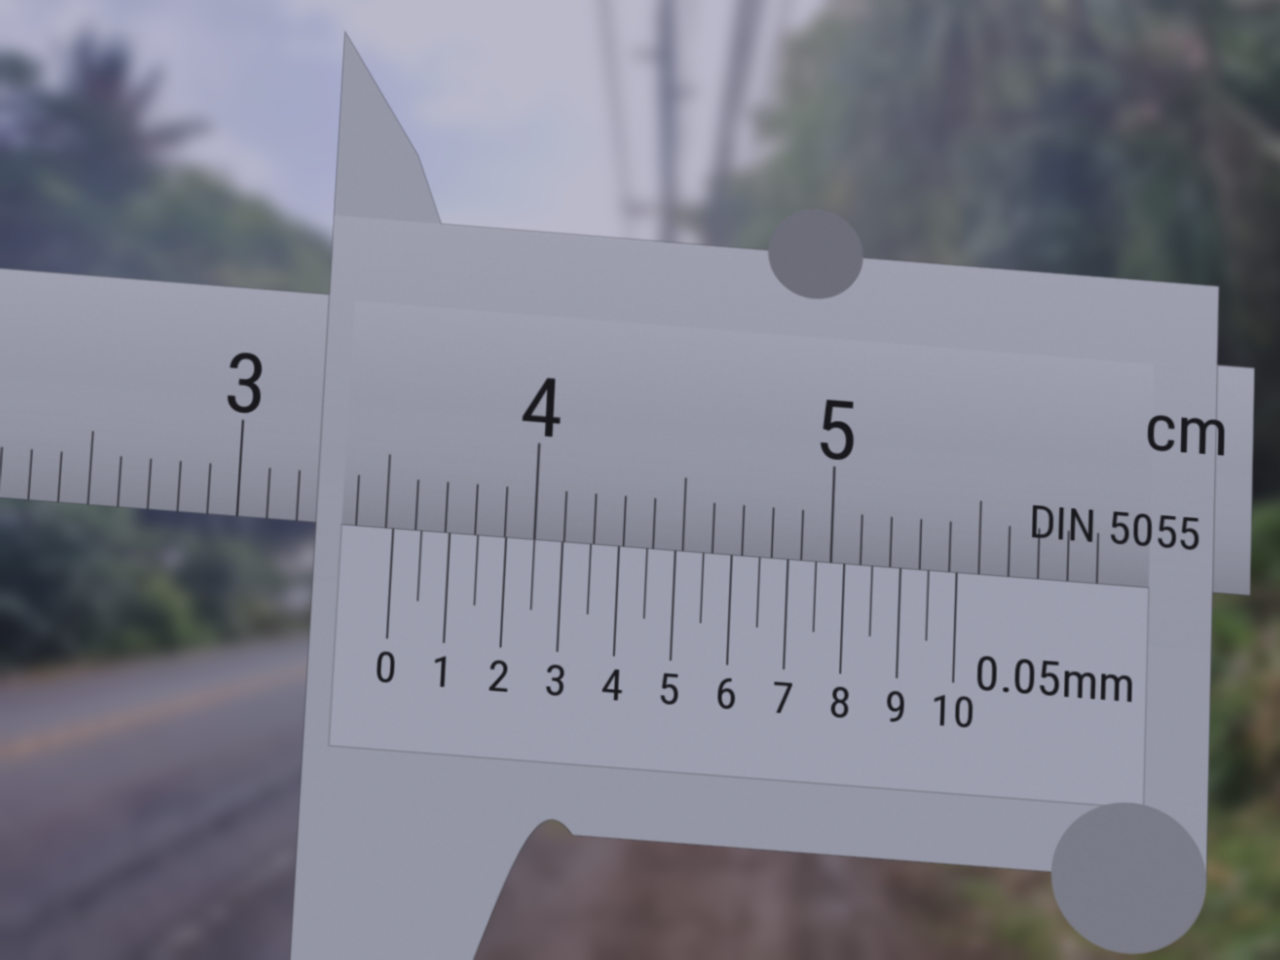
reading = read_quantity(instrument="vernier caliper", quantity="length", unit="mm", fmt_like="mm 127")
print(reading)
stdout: mm 35.25
